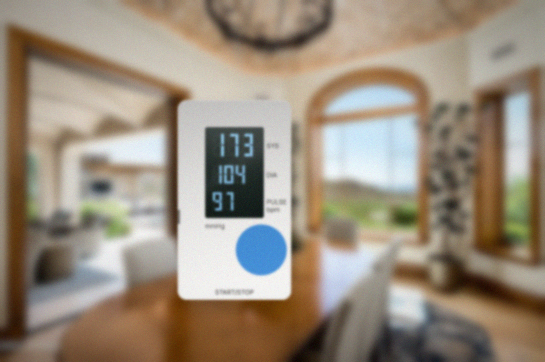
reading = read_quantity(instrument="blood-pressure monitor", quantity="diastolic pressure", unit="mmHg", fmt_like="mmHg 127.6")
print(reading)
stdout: mmHg 104
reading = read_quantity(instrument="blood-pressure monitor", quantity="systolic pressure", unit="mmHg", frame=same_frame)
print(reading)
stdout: mmHg 173
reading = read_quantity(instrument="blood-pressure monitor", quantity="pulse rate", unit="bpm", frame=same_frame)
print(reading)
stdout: bpm 97
